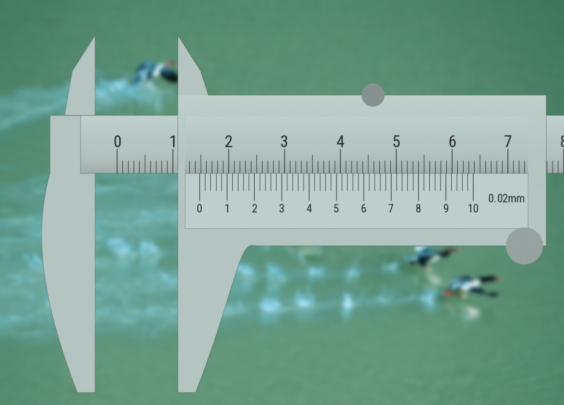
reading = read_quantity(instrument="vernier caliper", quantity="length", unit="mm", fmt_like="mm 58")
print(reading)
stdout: mm 14.8
